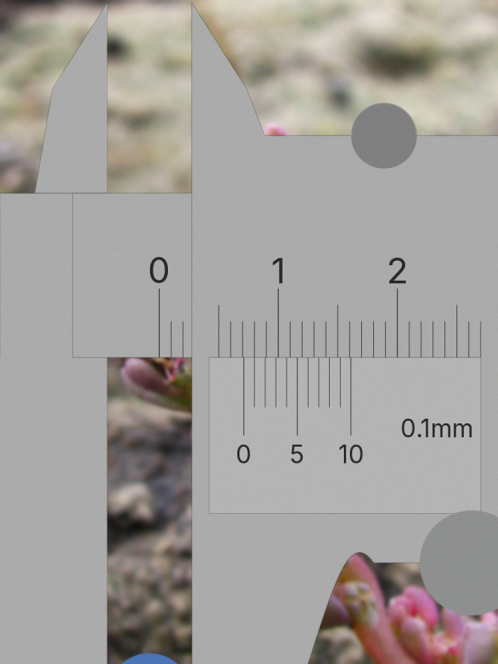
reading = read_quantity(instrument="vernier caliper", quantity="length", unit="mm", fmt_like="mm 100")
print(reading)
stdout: mm 7.1
